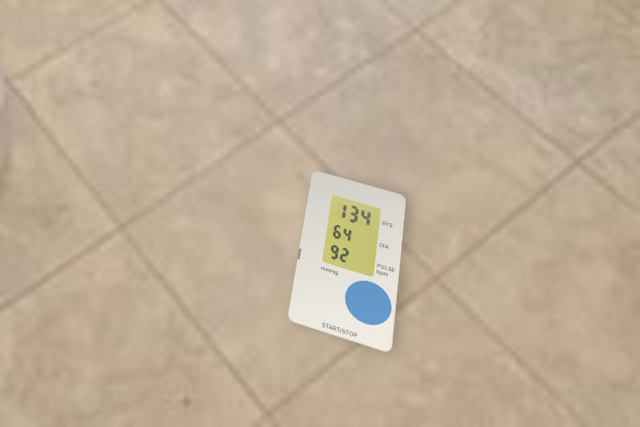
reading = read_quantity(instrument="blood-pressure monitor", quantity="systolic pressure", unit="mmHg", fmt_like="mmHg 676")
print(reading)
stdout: mmHg 134
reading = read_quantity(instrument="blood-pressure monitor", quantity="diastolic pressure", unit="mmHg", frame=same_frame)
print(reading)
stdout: mmHg 64
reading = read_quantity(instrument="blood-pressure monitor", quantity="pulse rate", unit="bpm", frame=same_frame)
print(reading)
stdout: bpm 92
